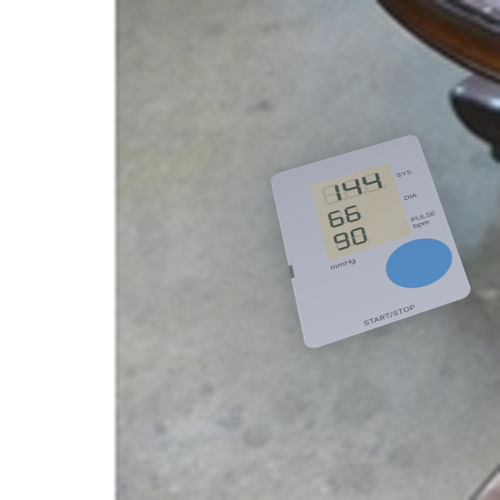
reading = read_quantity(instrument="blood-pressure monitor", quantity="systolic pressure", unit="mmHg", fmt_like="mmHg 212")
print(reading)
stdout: mmHg 144
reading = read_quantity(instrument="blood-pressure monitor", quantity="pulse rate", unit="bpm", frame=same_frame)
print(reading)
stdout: bpm 90
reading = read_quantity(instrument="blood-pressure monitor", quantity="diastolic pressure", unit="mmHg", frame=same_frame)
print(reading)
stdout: mmHg 66
